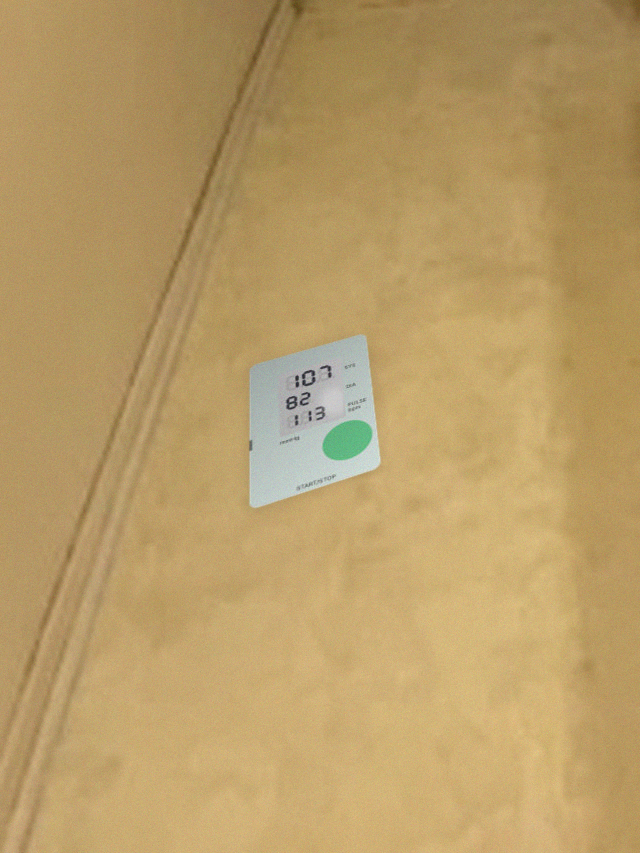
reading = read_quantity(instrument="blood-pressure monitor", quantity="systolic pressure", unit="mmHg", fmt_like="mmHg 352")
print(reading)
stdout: mmHg 107
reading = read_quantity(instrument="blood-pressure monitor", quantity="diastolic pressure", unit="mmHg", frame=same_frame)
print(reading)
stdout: mmHg 82
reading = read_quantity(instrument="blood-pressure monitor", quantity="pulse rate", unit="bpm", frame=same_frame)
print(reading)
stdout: bpm 113
